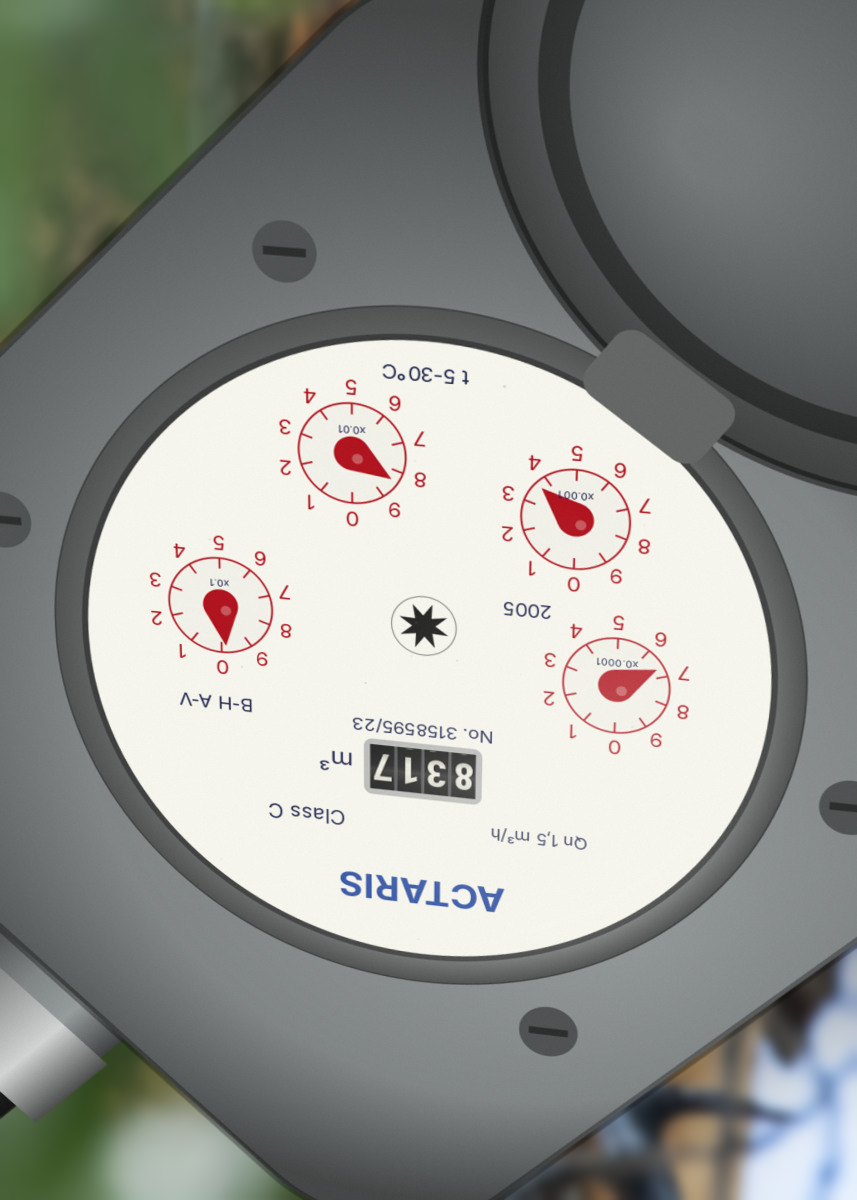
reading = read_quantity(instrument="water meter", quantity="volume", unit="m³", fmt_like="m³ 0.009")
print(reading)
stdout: m³ 8316.9836
